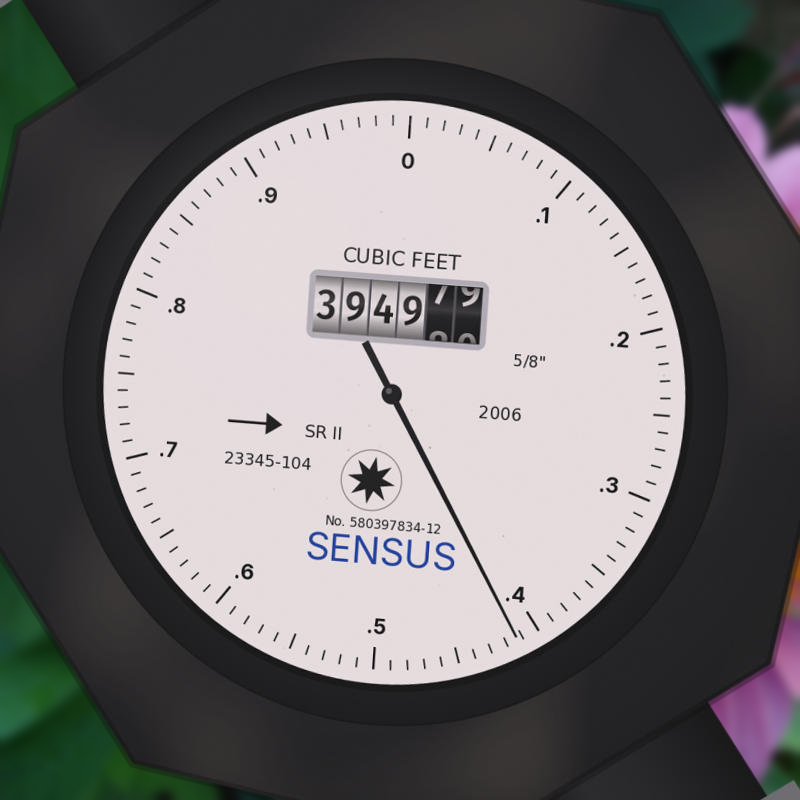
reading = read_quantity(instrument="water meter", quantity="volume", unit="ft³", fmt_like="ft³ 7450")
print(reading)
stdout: ft³ 394979.41
